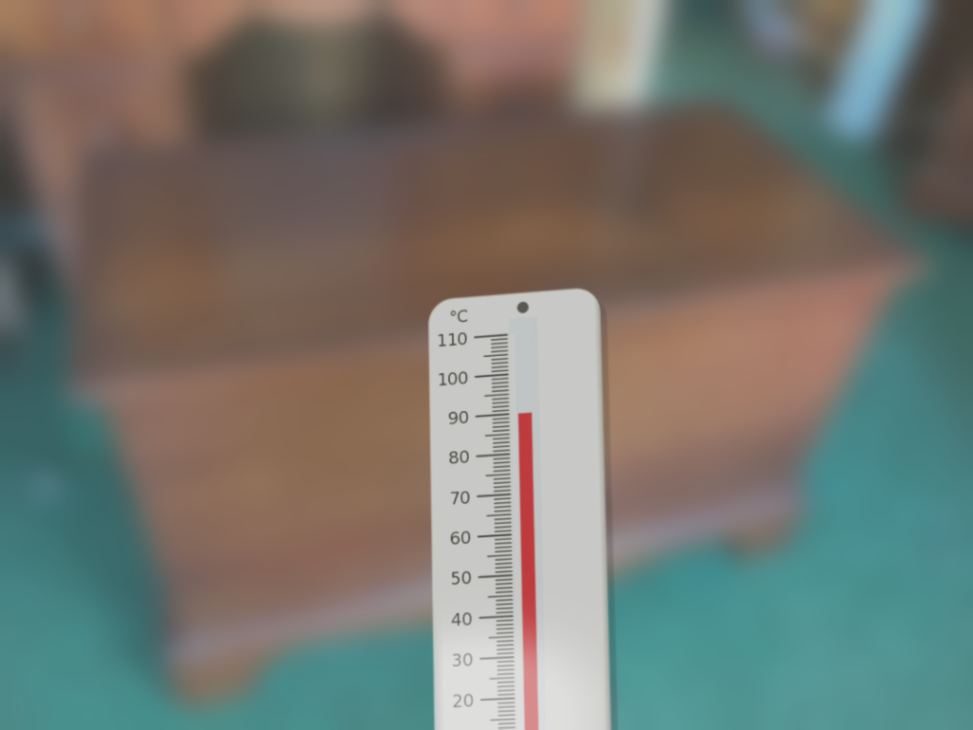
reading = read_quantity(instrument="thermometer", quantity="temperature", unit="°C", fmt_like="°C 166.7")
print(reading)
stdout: °C 90
